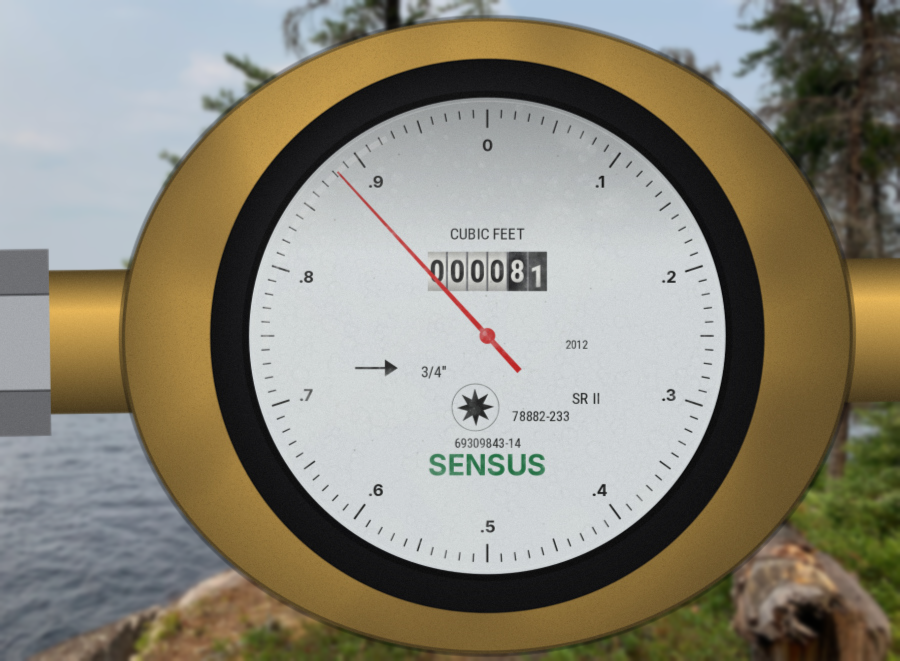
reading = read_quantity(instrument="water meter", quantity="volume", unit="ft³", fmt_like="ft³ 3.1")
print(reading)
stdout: ft³ 80.88
